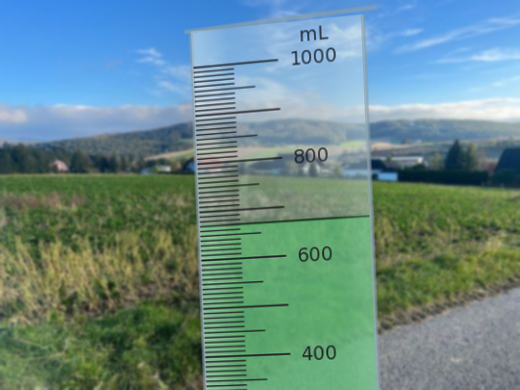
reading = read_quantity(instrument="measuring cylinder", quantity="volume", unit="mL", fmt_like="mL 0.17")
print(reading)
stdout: mL 670
